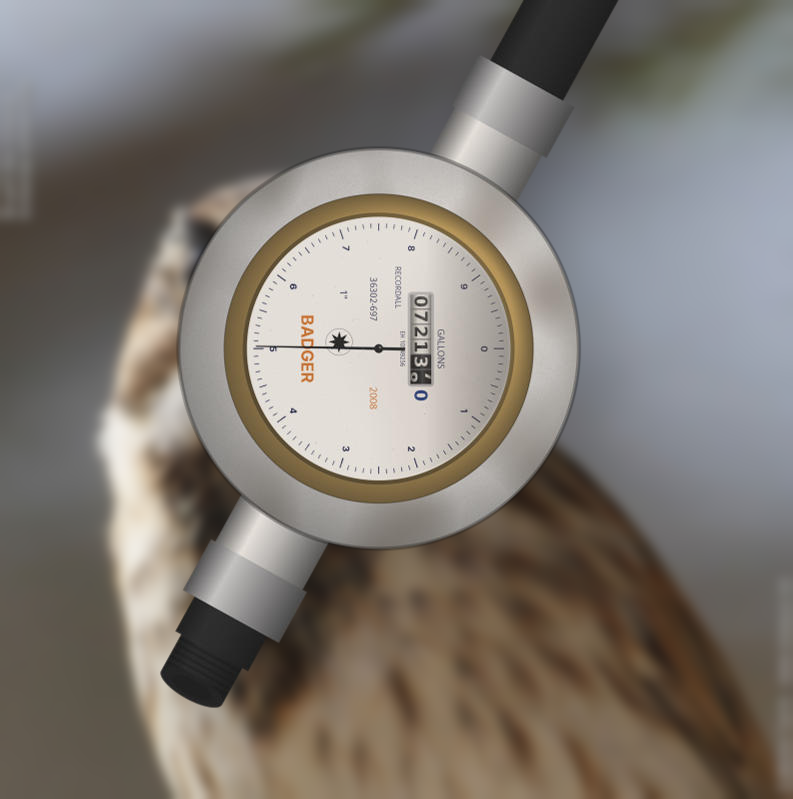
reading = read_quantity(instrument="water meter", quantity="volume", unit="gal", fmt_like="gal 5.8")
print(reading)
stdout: gal 721375.0
